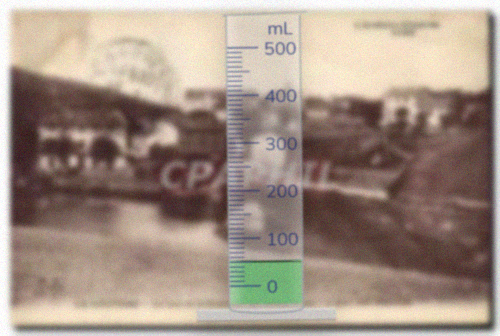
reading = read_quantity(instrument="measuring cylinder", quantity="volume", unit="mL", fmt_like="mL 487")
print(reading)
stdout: mL 50
